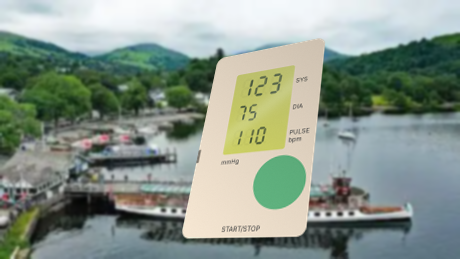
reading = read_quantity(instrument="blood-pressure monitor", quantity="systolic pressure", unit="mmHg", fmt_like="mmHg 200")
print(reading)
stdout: mmHg 123
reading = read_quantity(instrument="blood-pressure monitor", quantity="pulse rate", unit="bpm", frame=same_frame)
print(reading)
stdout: bpm 110
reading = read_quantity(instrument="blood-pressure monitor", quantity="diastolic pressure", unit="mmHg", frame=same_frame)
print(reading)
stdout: mmHg 75
